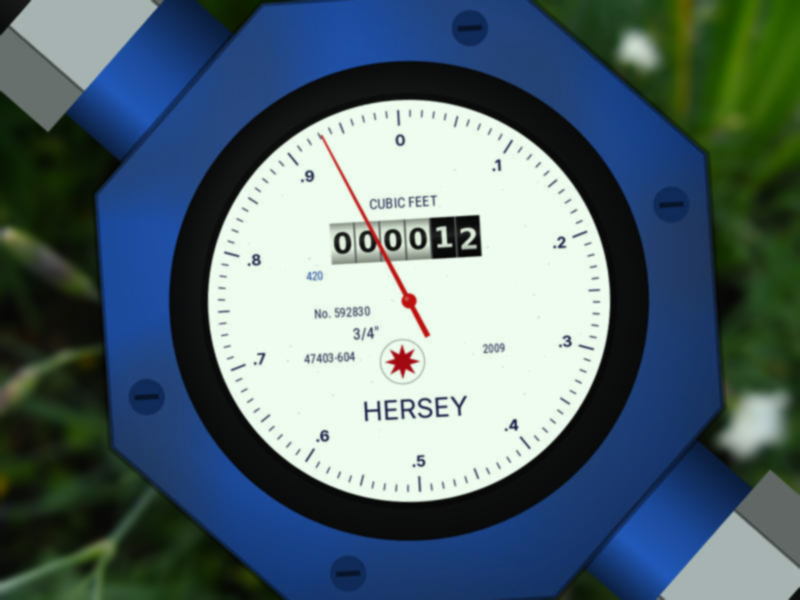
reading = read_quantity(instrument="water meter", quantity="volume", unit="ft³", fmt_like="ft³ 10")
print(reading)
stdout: ft³ 11.93
